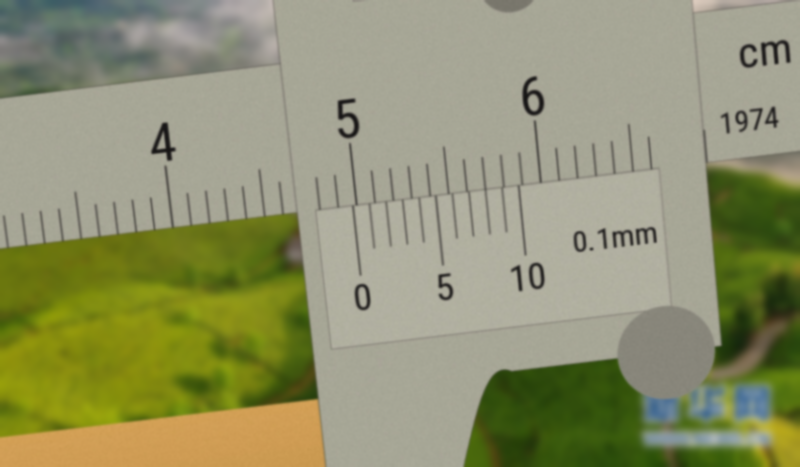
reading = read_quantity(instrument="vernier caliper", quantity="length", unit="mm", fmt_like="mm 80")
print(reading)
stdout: mm 49.8
